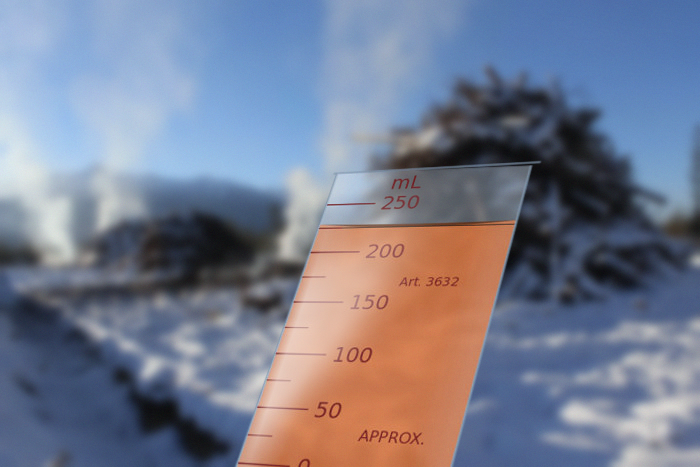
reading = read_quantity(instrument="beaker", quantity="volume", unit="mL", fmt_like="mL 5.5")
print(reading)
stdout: mL 225
